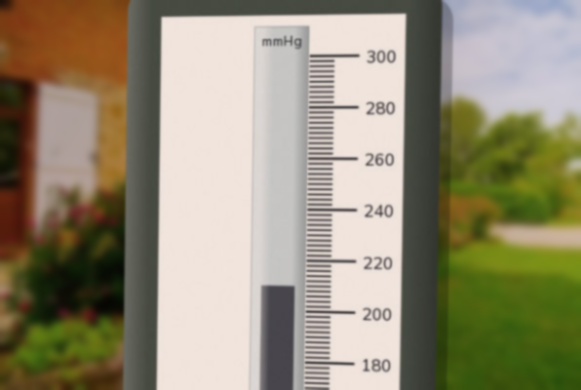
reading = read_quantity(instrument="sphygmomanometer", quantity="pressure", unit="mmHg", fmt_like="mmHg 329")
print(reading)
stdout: mmHg 210
